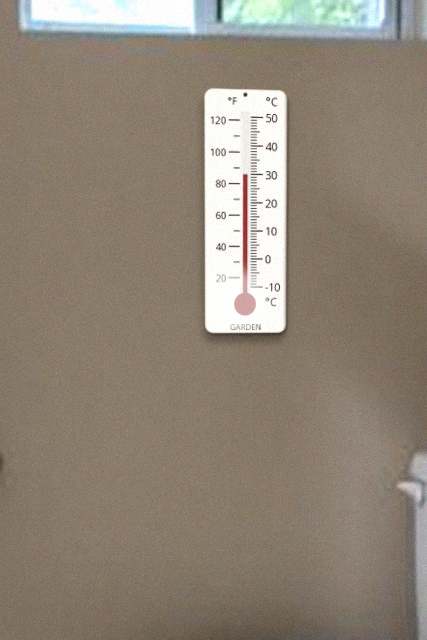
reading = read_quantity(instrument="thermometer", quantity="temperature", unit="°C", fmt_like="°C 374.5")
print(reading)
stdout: °C 30
